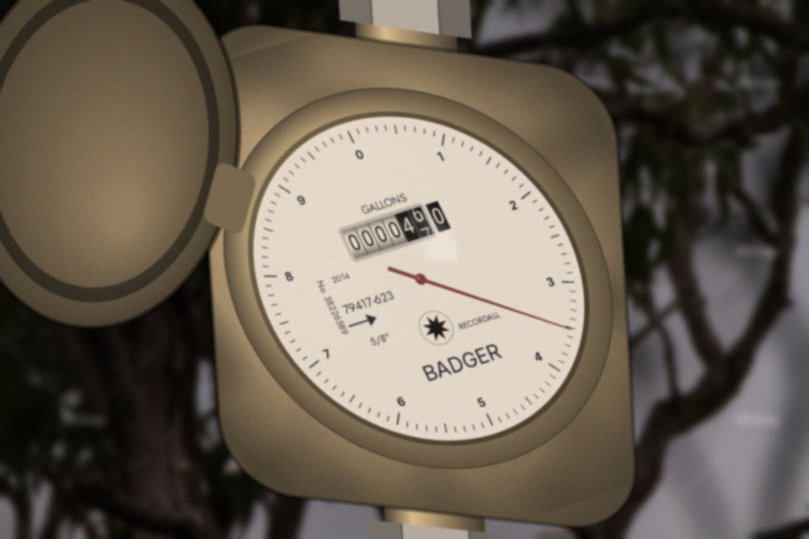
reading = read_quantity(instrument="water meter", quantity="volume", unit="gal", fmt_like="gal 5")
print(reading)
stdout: gal 463.5
